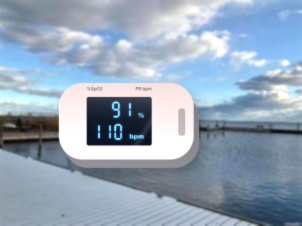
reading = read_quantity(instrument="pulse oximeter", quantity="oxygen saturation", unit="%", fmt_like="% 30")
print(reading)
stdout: % 91
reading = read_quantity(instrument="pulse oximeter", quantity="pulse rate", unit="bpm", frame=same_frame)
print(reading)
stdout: bpm 110
